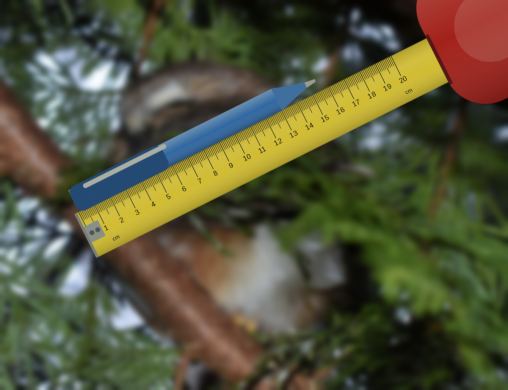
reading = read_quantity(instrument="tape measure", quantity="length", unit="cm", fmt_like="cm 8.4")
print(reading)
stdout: cm 15.5
